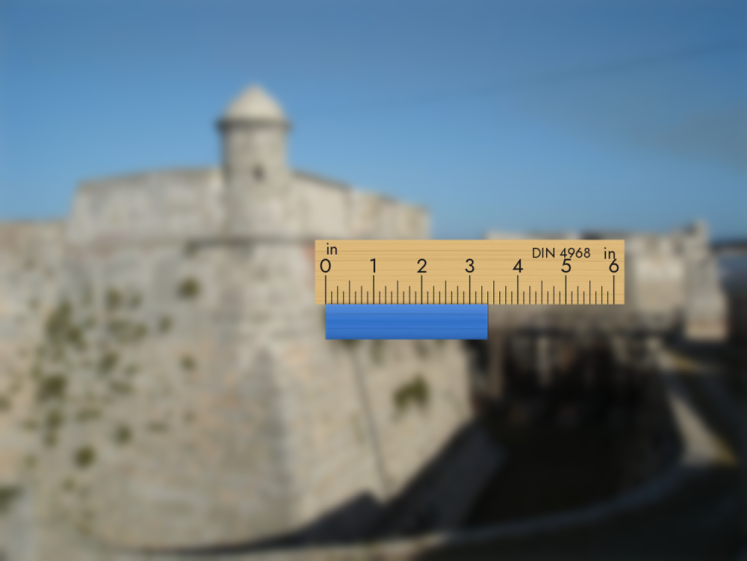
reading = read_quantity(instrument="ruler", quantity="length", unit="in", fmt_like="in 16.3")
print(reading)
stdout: in 3.375
